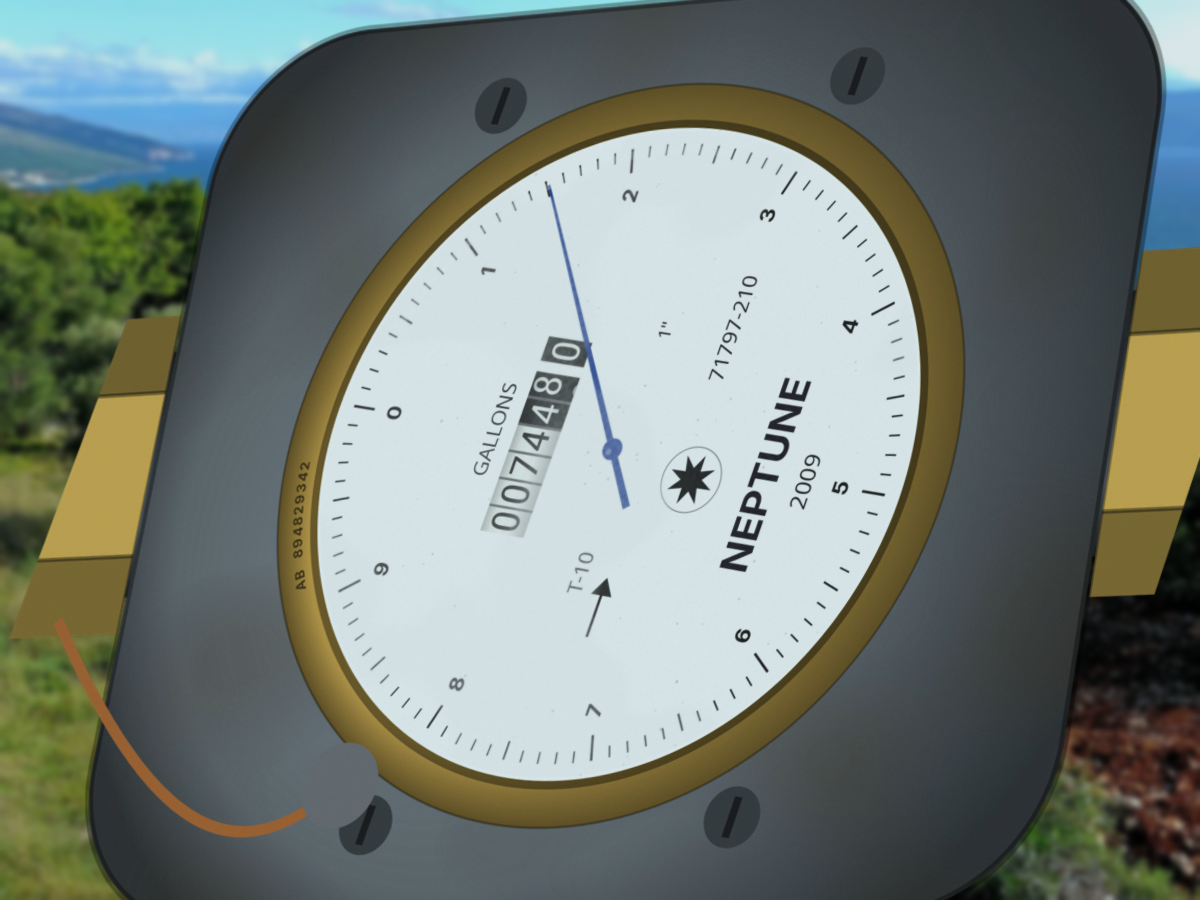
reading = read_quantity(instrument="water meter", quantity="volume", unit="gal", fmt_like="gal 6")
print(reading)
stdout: gal 74481.5
